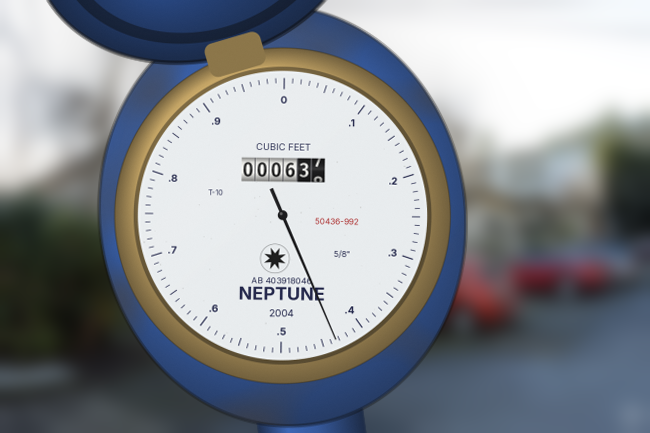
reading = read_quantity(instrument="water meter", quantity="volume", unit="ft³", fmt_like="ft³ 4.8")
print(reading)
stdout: ft³ 637.43
